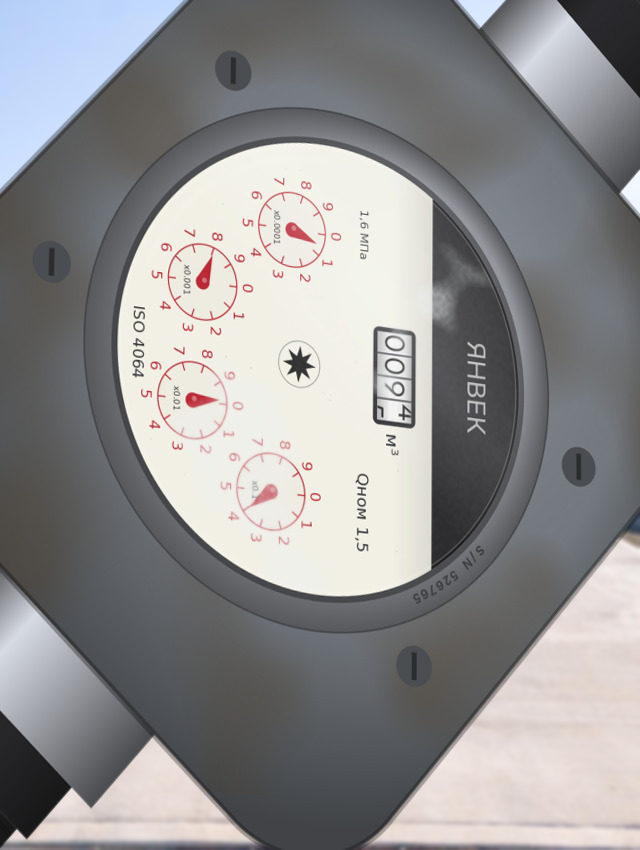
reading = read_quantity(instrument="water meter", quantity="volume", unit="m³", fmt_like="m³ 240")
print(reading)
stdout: m³ 94.3980
